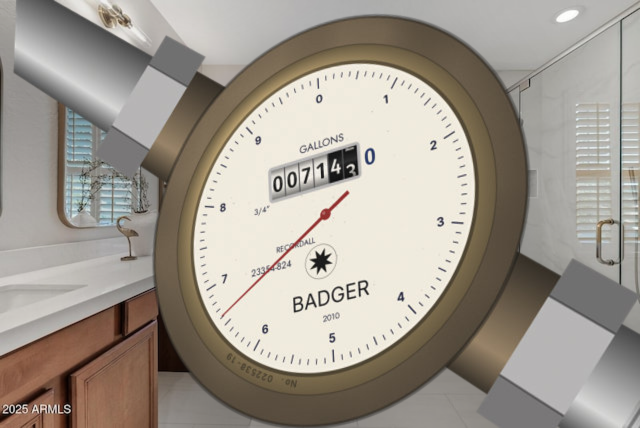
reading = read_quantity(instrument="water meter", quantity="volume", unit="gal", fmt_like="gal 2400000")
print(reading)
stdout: gal 71426.6
